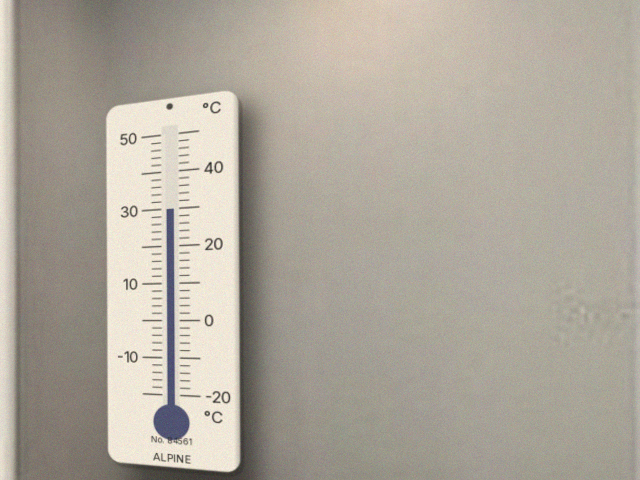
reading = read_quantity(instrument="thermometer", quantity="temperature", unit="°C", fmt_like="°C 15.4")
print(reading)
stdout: °C 30
